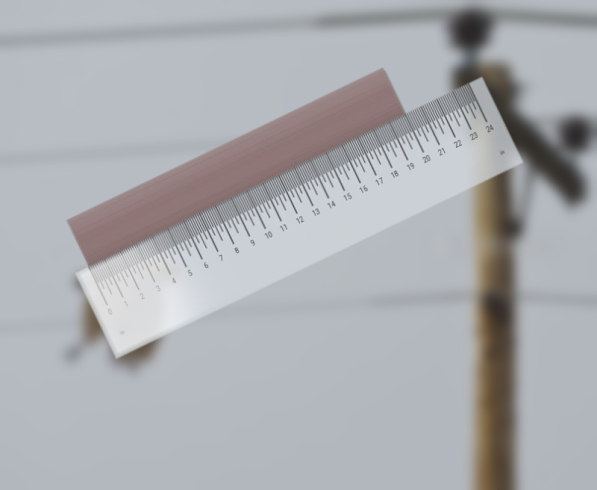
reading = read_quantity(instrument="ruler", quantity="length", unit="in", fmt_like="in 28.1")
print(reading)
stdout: in 20
